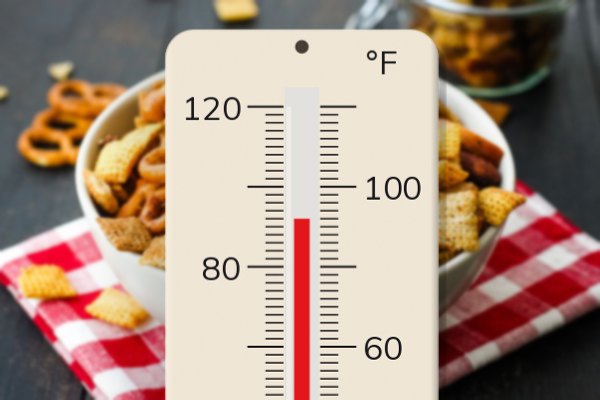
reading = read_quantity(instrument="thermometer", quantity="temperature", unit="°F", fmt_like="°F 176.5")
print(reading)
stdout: °F 92
